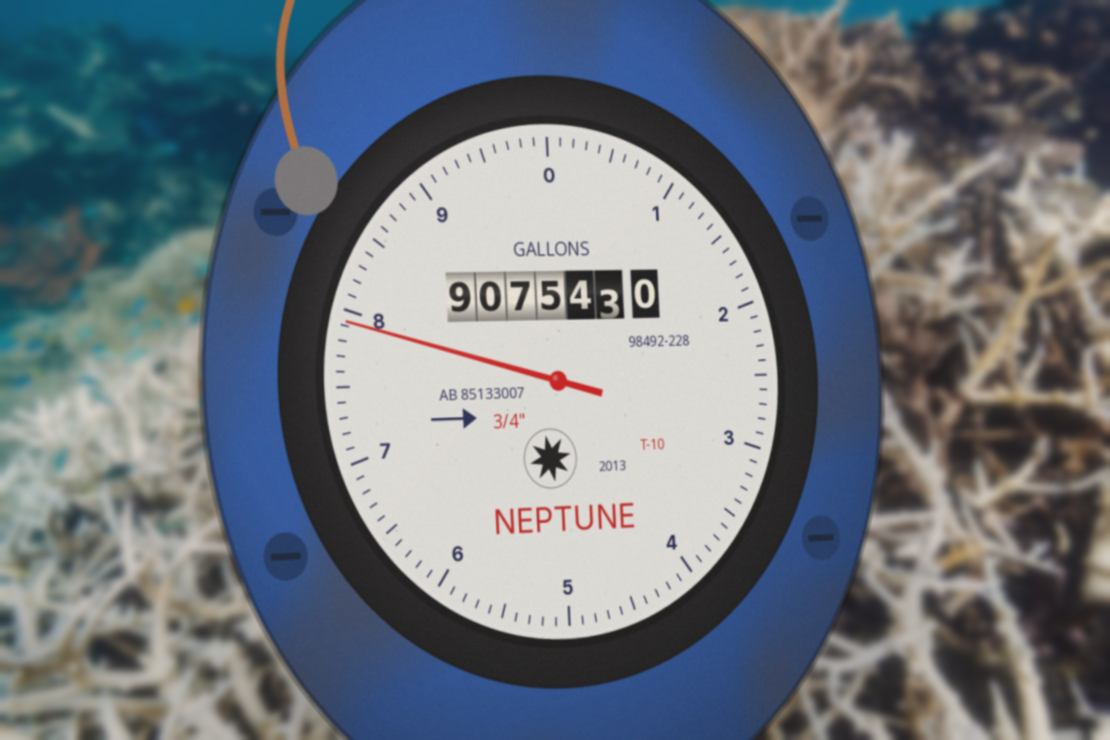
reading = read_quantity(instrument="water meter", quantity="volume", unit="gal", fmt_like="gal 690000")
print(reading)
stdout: gal 9075427.9
